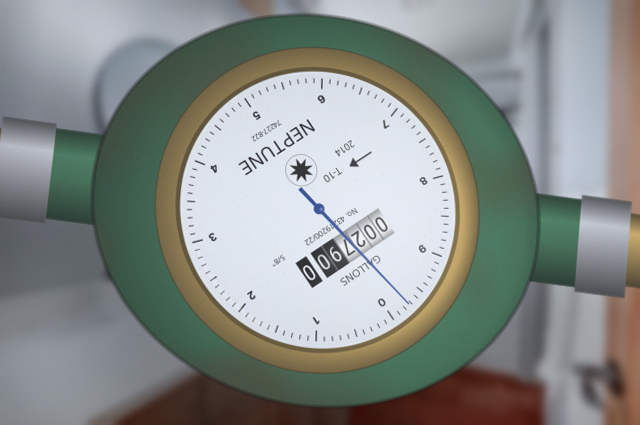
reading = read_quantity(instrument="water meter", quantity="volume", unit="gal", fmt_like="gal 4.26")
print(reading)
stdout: gal 27899.7
